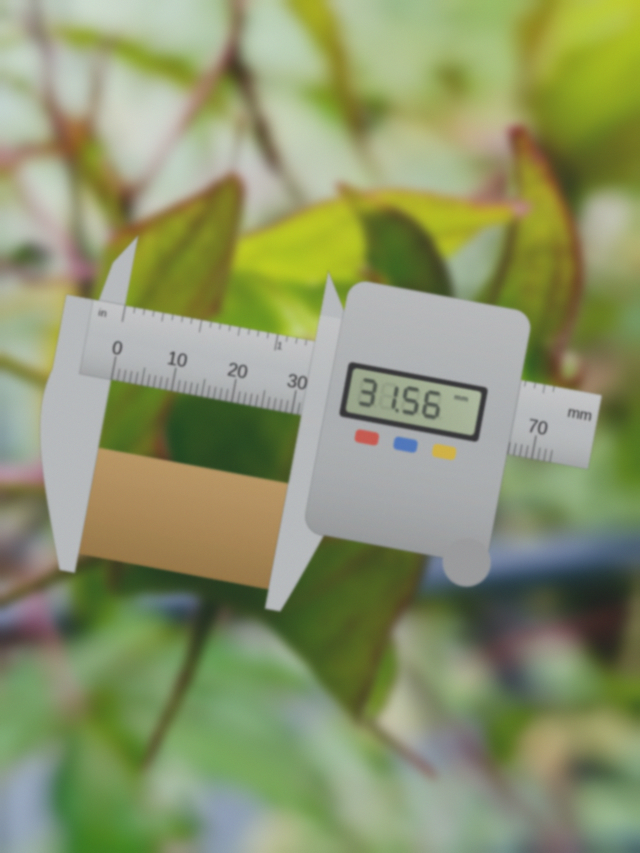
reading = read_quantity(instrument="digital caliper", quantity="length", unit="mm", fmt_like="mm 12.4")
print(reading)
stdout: mm 31.56
